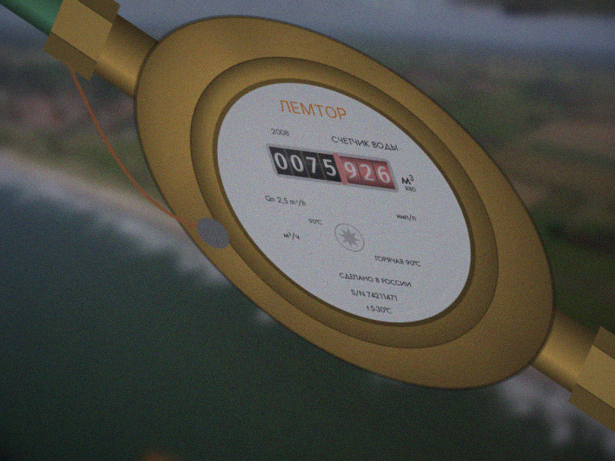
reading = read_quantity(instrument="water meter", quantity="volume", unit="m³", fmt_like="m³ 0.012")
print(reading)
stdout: m³ 75.926
